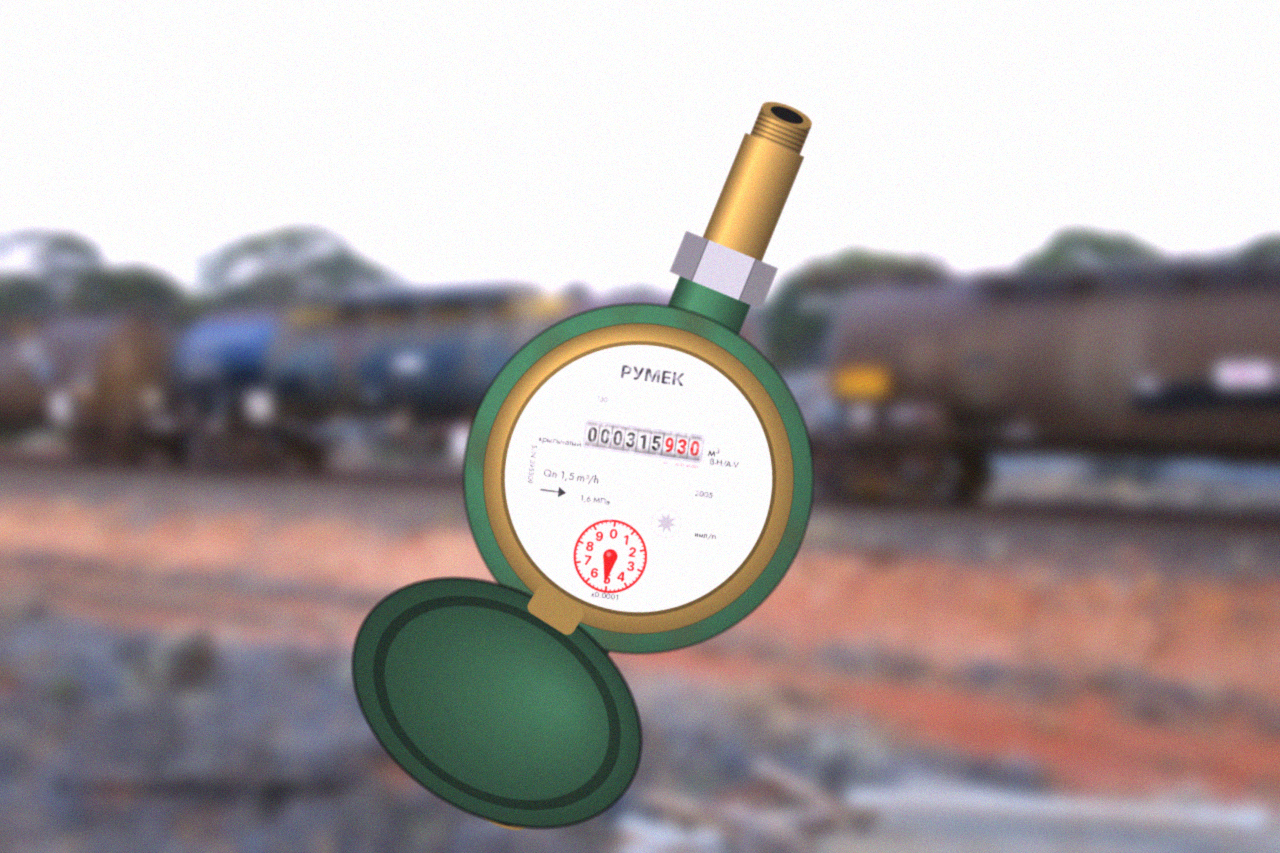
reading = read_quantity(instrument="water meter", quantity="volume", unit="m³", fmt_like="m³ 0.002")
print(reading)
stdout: m³ 315.9305
